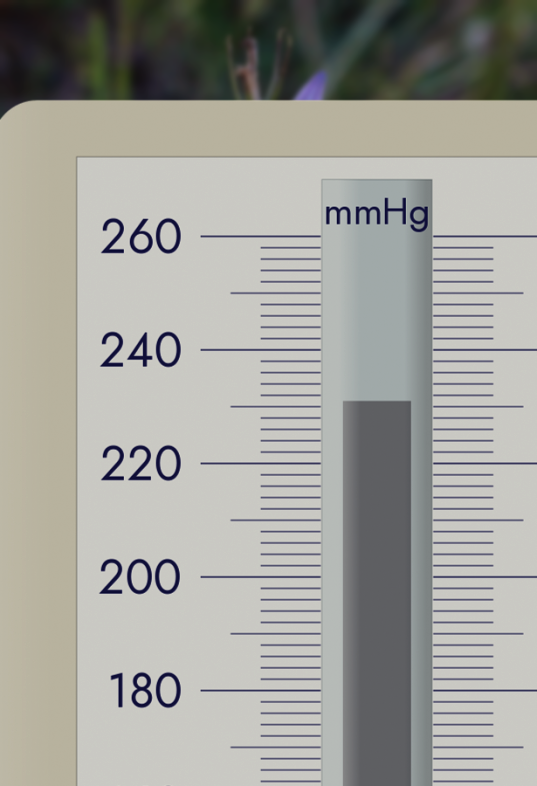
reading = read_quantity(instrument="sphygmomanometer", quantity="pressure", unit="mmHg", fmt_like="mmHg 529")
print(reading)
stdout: mmHg 231
